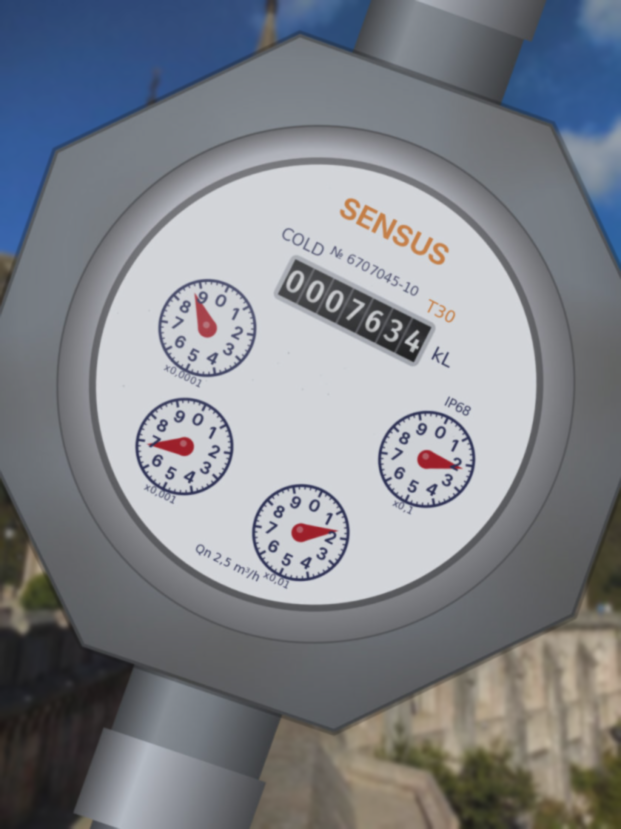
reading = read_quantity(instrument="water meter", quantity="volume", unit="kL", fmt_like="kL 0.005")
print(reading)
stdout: kL 7634.2168
